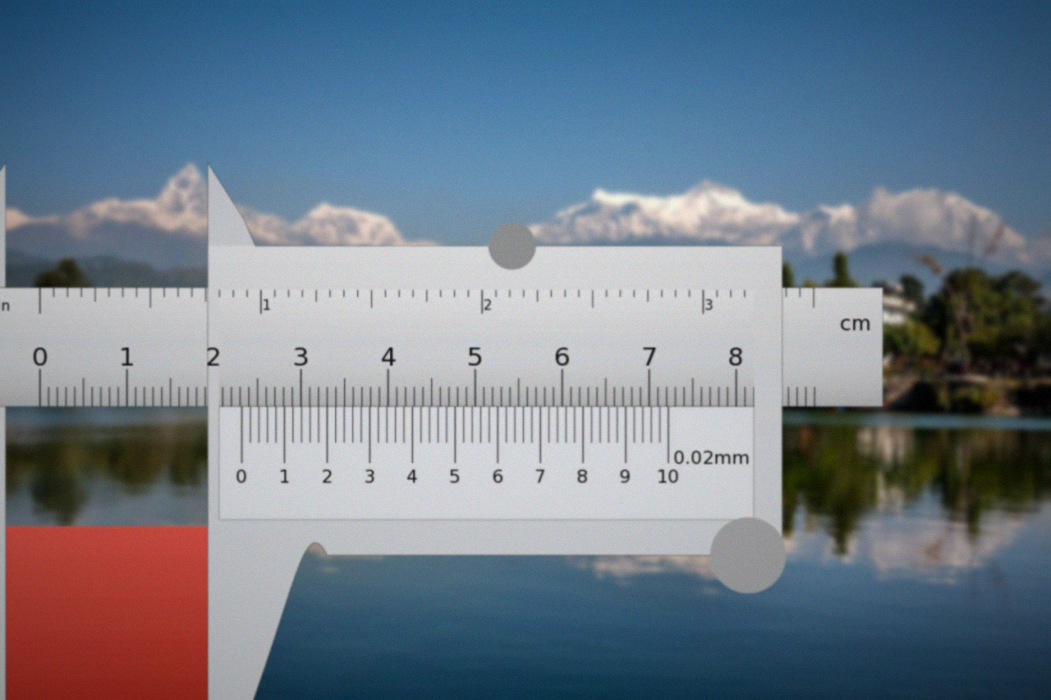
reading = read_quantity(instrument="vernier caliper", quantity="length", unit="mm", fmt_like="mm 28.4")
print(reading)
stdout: mm 23.2
